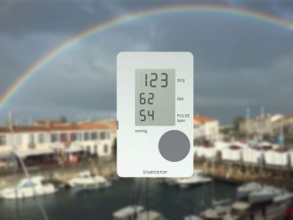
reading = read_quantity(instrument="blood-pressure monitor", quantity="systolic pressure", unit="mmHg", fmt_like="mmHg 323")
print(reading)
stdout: mmHg 123
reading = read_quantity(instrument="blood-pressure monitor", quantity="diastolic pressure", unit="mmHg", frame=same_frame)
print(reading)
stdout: mmHg 62
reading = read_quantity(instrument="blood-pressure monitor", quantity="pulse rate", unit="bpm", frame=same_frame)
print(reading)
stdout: bpm 54
